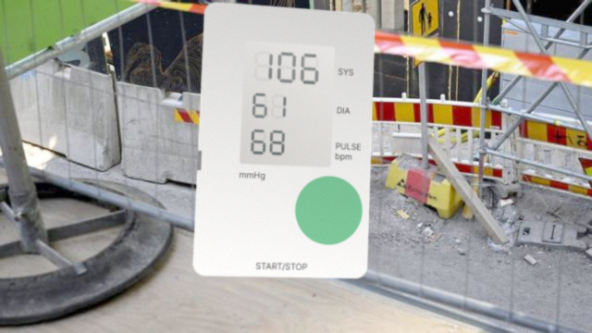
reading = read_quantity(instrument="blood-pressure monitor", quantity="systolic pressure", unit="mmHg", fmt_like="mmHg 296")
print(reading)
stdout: mmHg 106
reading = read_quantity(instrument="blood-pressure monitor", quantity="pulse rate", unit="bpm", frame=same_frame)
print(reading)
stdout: bpm 68
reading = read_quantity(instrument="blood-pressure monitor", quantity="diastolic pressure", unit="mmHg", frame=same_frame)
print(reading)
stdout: mmHg 61
